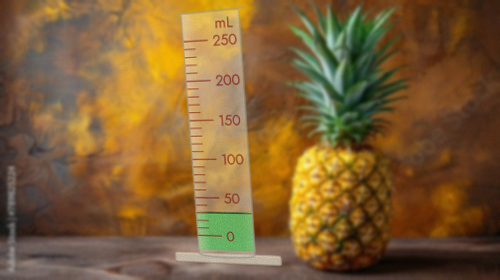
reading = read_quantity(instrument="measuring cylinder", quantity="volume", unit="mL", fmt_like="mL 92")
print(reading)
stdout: mL 30
